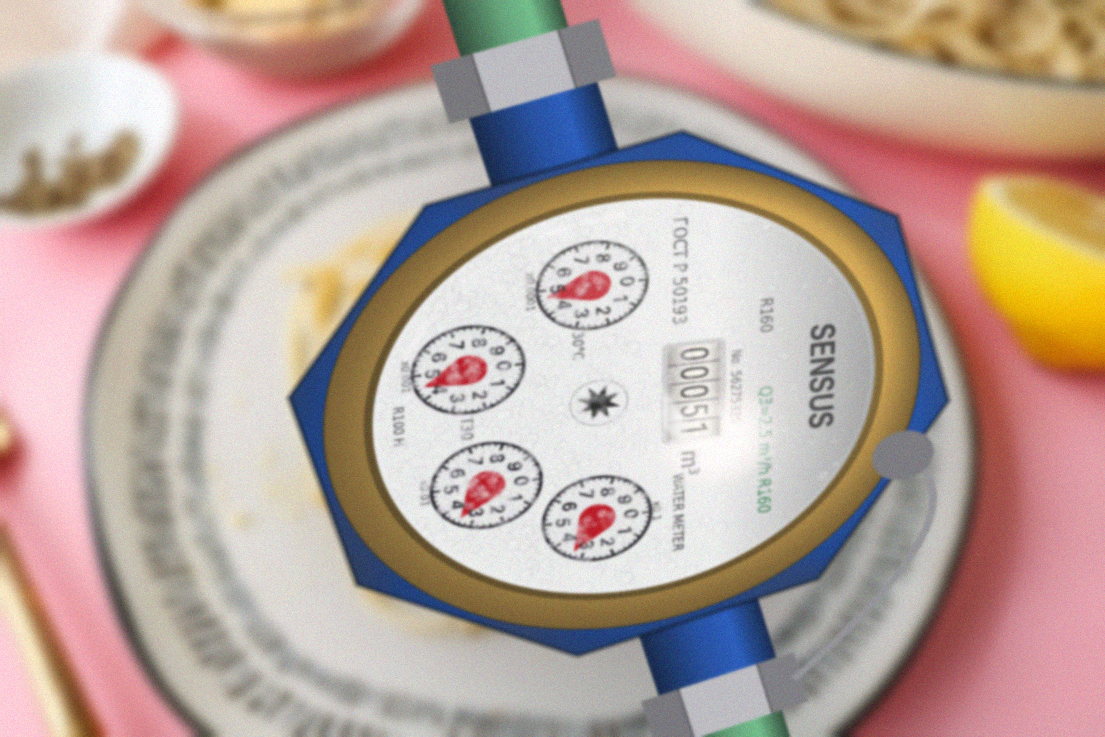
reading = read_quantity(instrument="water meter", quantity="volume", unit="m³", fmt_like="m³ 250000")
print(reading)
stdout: m³ 51.3344
